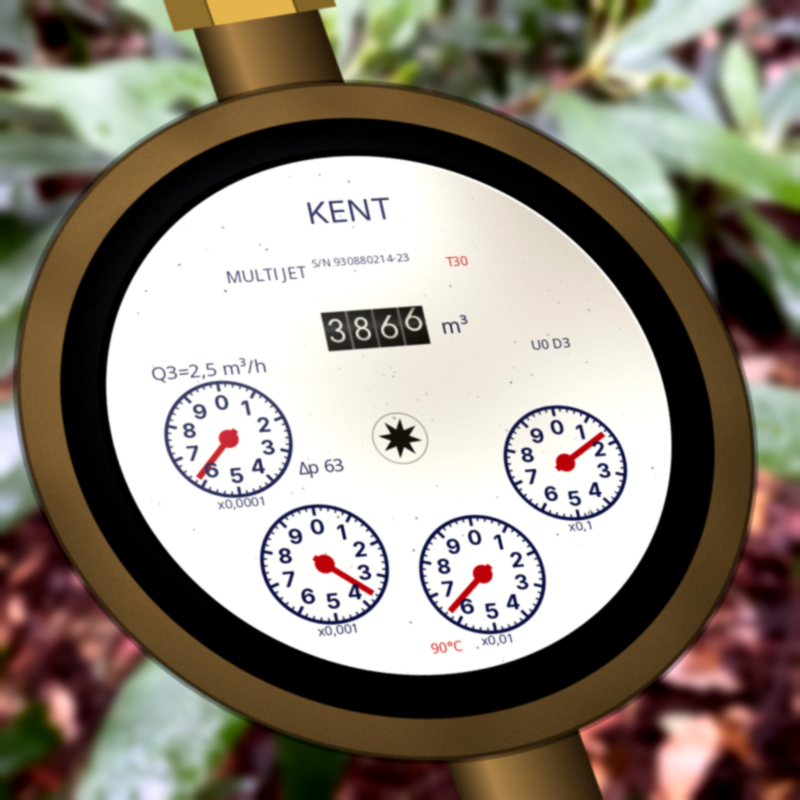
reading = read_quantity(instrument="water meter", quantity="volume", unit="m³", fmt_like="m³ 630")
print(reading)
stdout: m³ 3866.1636
